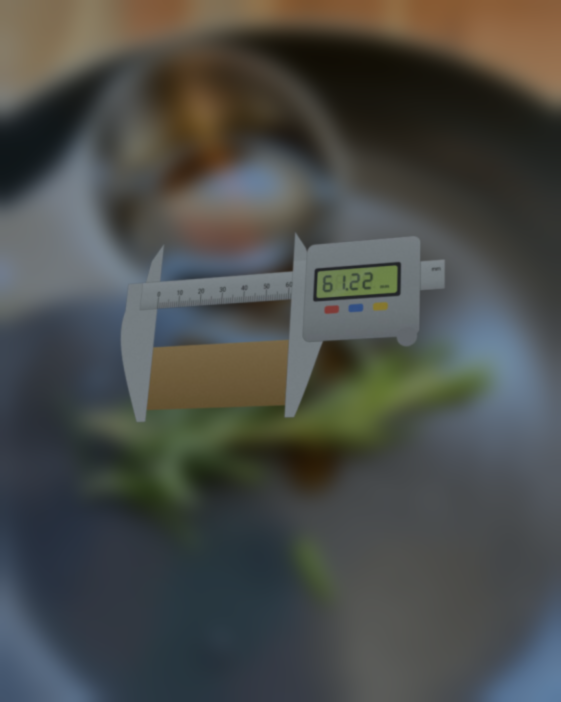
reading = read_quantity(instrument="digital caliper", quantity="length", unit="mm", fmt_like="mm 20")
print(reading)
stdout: mm 61.22
